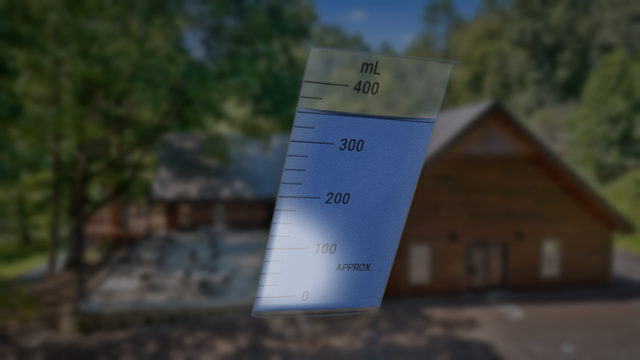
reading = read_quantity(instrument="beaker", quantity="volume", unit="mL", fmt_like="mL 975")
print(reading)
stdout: mL 350
